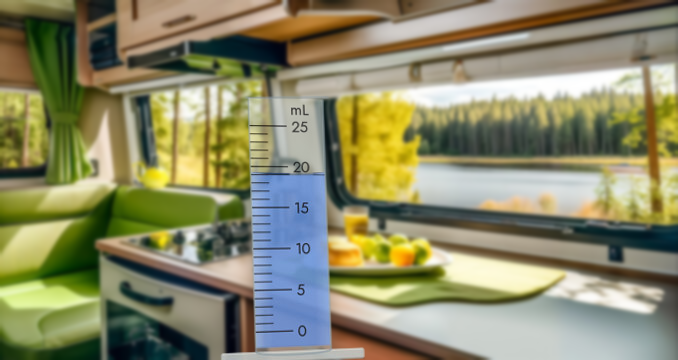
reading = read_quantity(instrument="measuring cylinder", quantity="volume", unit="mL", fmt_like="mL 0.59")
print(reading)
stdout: mL 19
